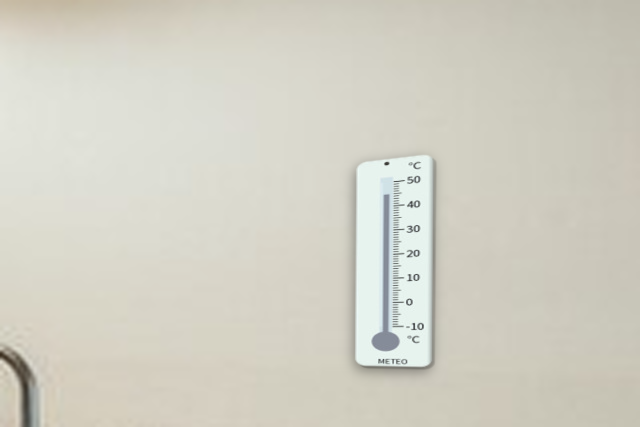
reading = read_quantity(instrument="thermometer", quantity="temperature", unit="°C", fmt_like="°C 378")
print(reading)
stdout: °C 45
